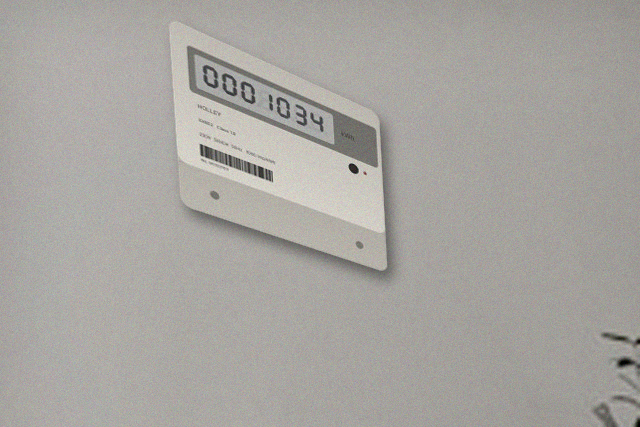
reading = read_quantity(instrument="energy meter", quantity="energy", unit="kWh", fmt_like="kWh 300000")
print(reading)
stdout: kWh 1034
